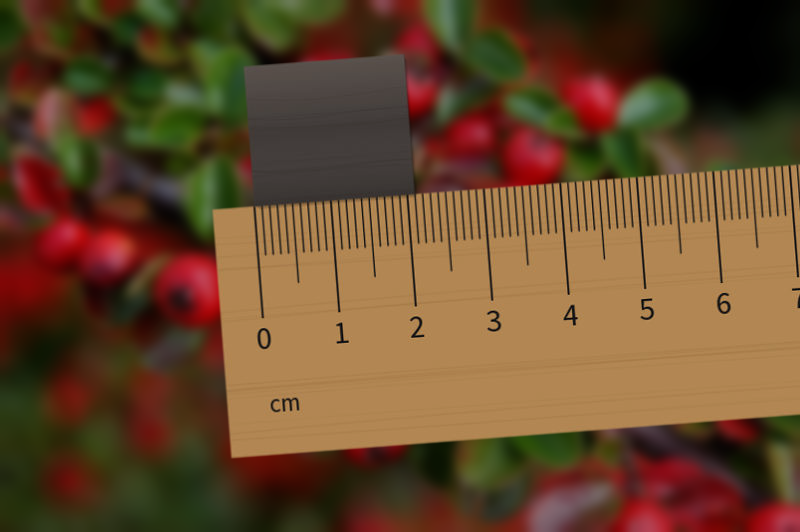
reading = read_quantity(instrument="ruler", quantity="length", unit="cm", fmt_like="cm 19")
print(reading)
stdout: cm 2.1
